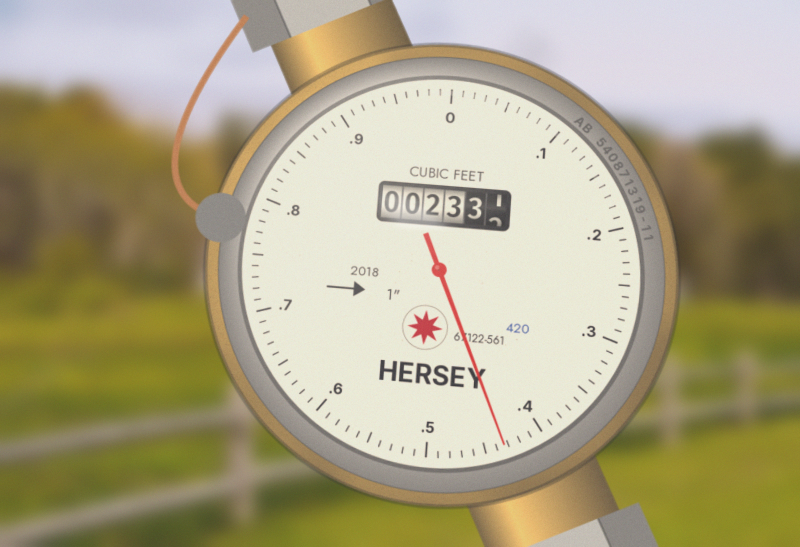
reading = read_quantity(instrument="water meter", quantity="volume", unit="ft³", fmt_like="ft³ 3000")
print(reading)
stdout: ft³ 2331.43
